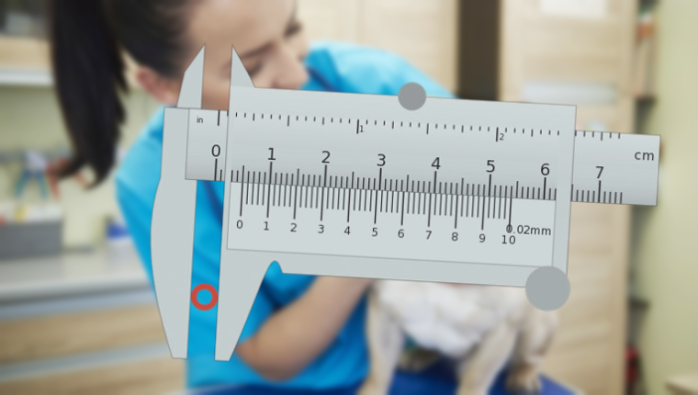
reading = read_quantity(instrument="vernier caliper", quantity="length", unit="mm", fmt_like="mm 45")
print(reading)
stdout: mm 5.0
